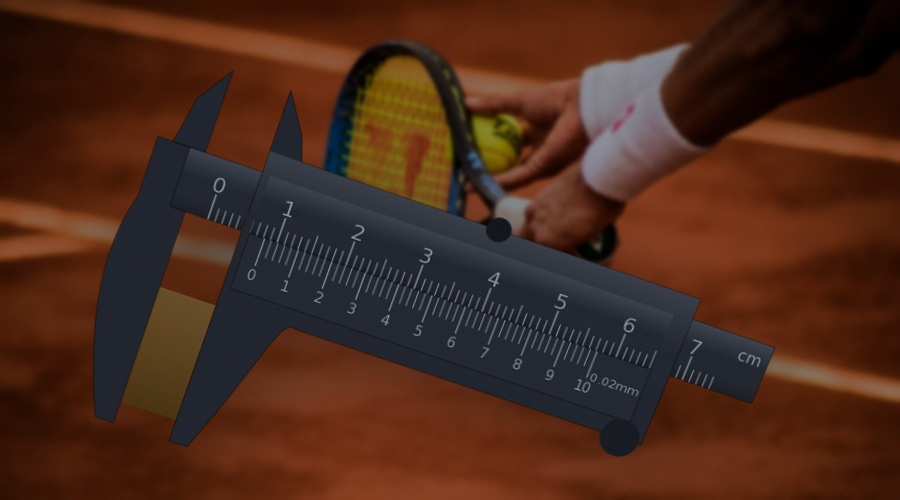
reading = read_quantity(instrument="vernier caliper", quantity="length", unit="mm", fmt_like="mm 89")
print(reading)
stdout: mm 8.2
